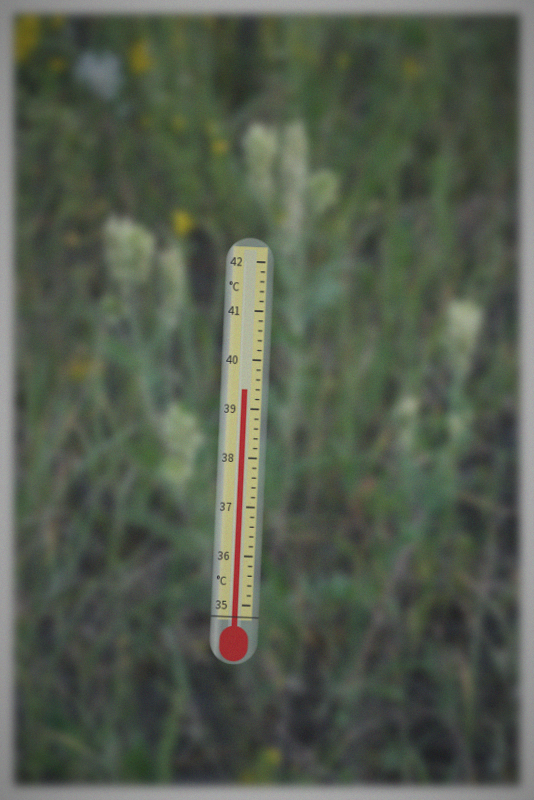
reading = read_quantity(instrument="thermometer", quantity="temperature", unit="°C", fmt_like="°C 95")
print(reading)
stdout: °C 39.4
